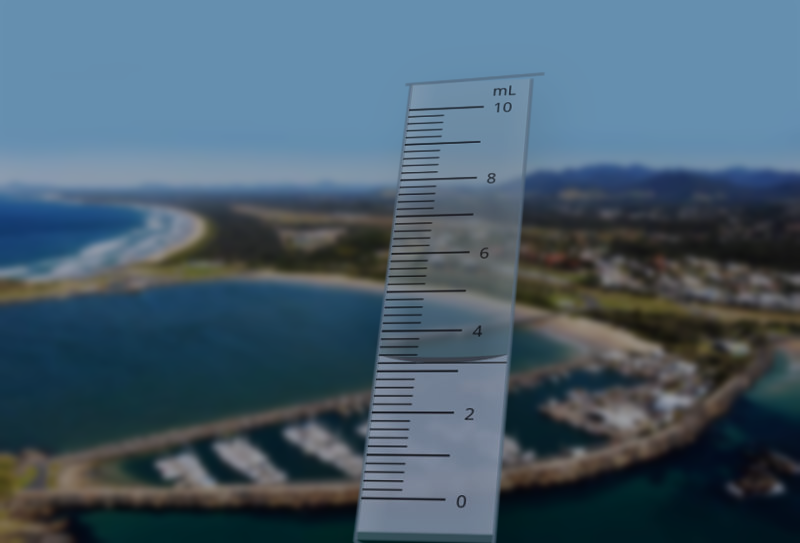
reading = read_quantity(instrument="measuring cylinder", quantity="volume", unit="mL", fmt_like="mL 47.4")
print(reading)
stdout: mL 3.2
